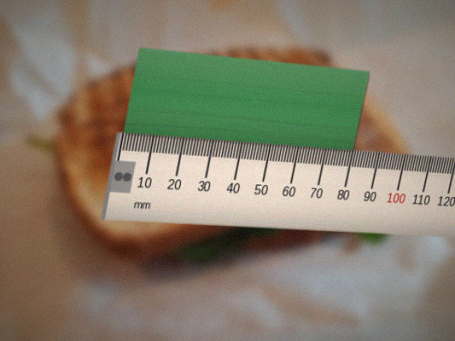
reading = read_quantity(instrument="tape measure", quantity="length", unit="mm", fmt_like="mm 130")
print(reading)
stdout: mm 80
